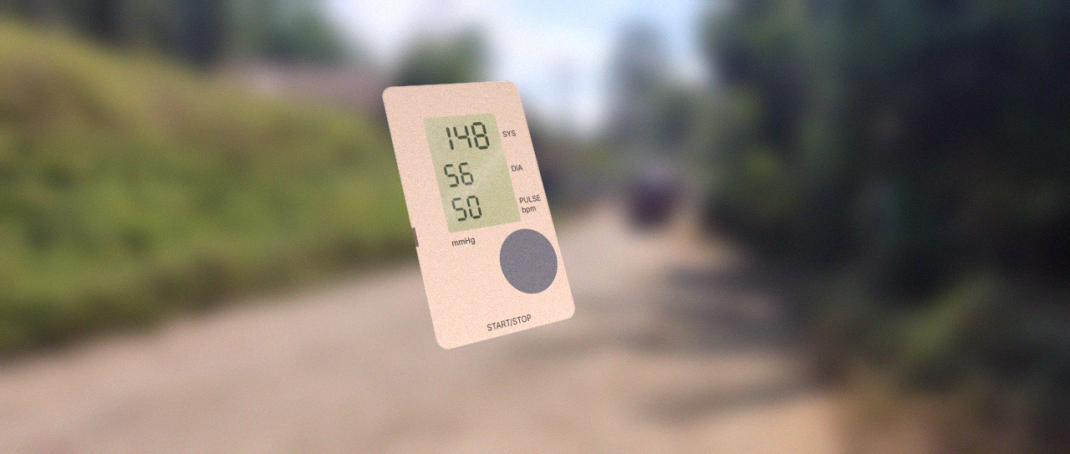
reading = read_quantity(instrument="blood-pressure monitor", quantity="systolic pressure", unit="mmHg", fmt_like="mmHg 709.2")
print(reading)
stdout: mmHg 148
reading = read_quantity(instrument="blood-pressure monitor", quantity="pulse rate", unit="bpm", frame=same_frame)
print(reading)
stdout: bpm 50
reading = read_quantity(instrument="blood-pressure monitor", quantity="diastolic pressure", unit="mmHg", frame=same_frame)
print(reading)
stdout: mmHg 56
